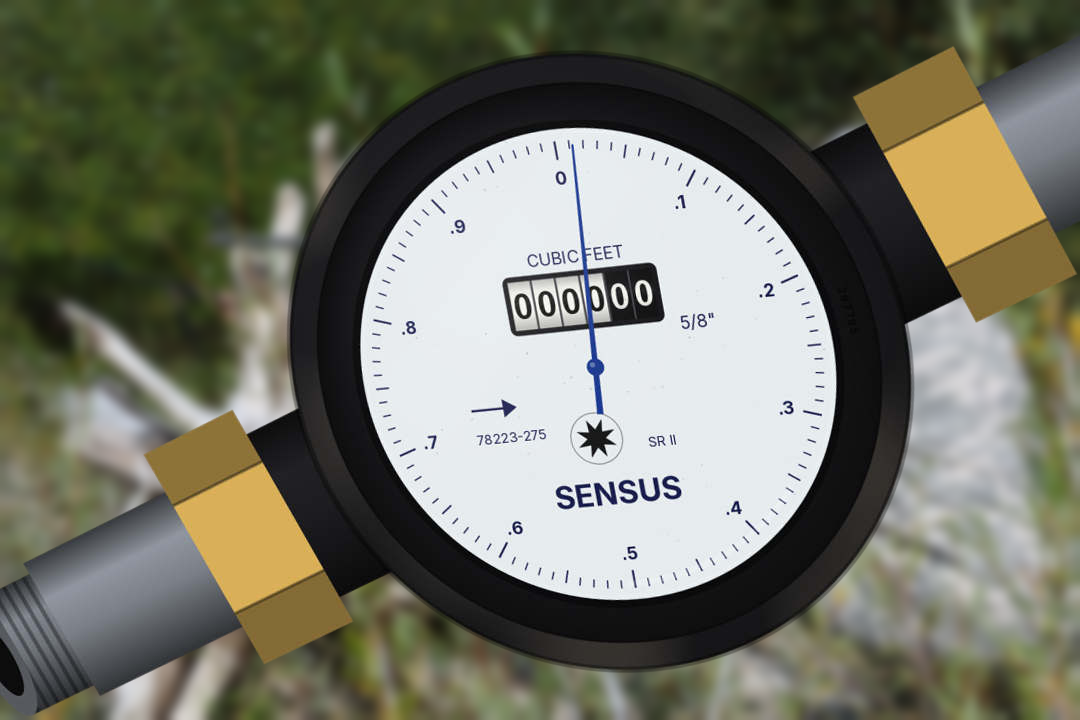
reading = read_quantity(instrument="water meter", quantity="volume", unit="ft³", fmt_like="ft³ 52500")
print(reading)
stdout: ft³ 0.01
